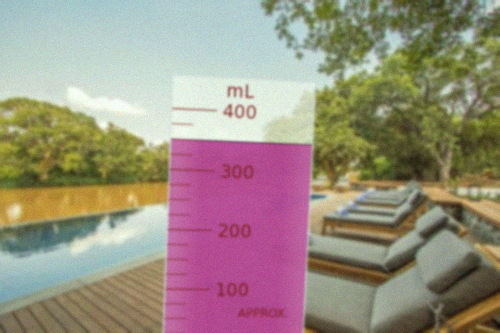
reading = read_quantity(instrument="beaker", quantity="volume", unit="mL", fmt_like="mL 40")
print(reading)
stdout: mL 350
